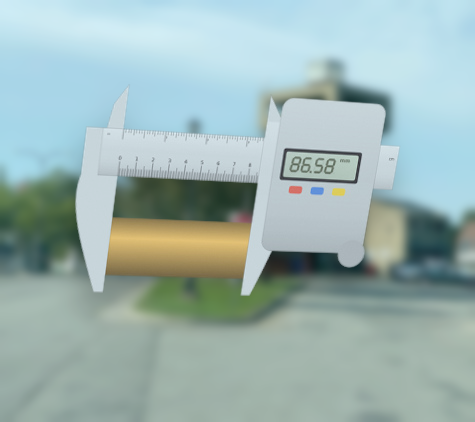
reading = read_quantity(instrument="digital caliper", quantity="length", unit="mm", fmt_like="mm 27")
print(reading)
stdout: mm 86.58
